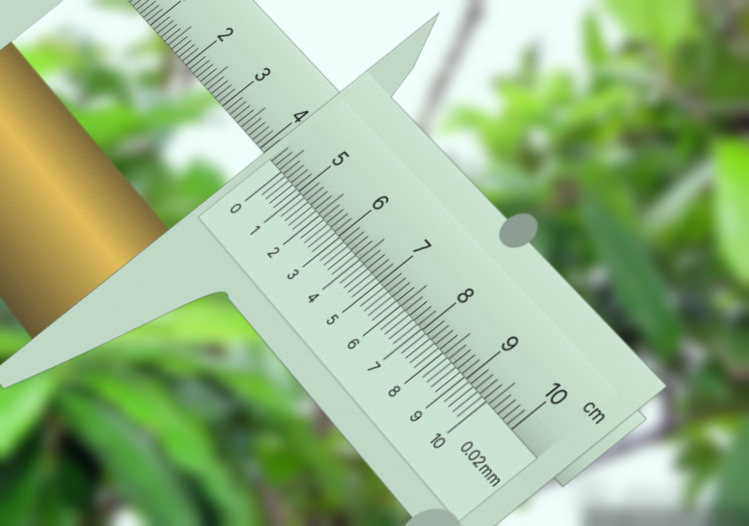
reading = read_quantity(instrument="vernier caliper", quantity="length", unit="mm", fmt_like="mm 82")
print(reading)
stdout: mm 45.5
